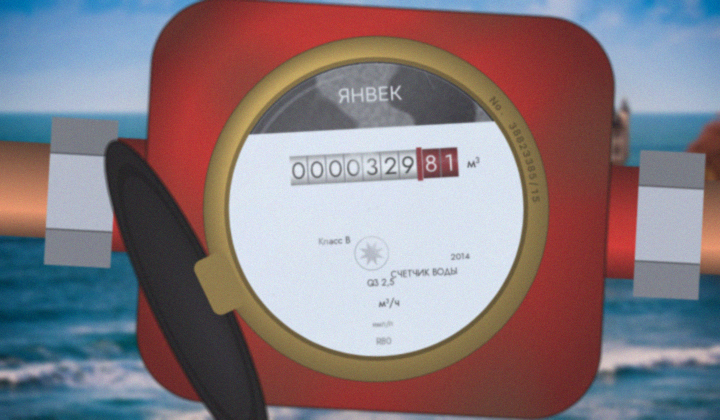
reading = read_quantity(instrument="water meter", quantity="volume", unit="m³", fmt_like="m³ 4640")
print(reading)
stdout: m³ 329.81
